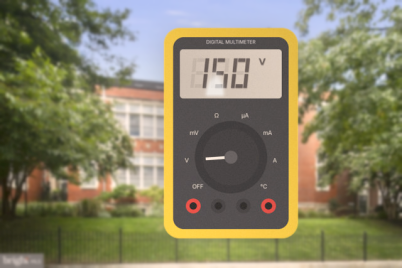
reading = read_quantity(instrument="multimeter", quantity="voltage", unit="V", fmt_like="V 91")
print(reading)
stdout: V 150
